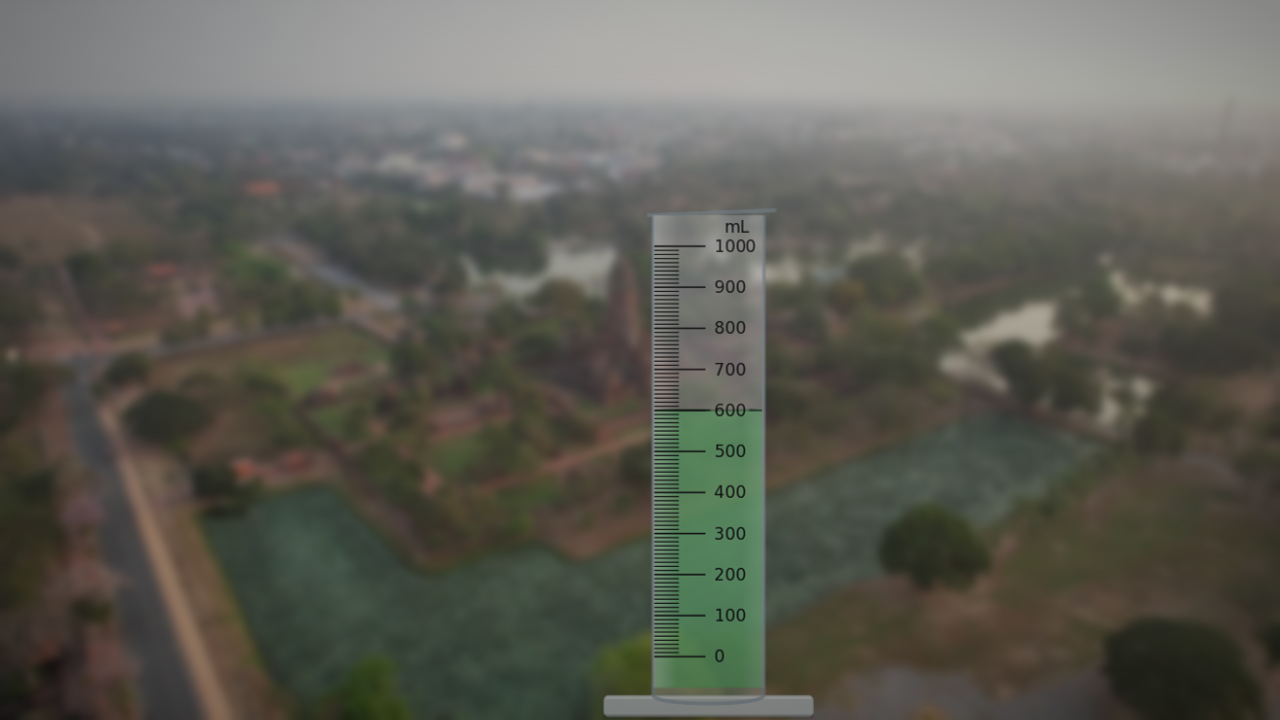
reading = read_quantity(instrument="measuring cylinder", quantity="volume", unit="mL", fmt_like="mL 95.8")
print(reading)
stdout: mL 600
